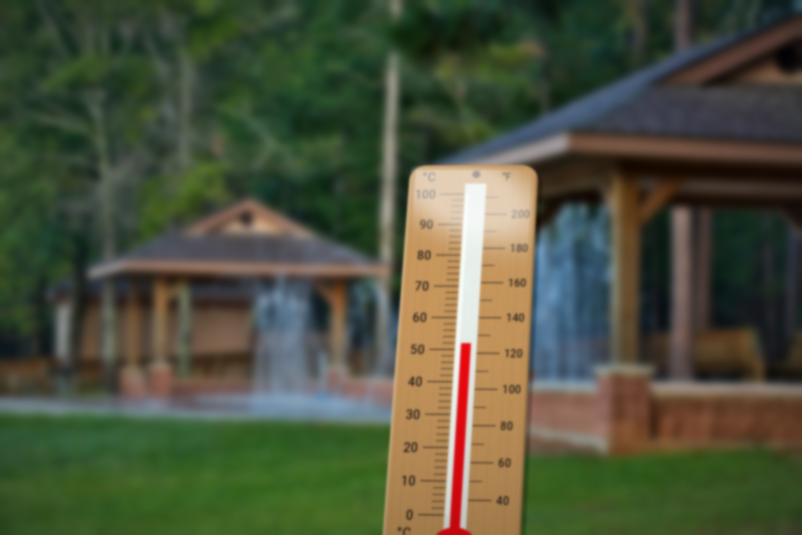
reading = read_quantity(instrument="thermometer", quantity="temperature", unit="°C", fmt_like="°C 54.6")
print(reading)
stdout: °C 52
